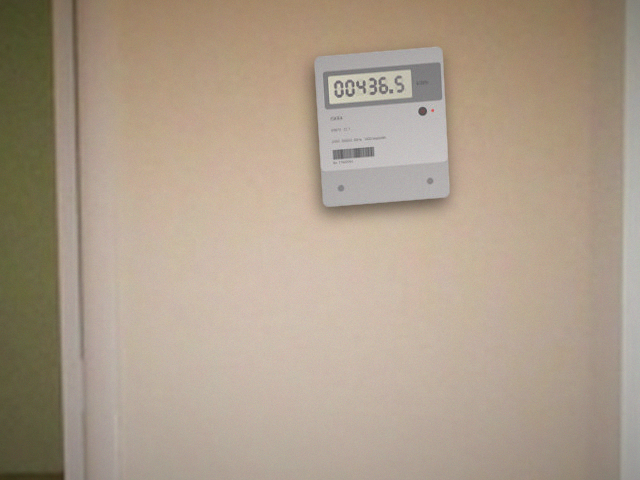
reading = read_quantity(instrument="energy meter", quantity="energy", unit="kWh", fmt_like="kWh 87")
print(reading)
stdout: kWh 436.5
